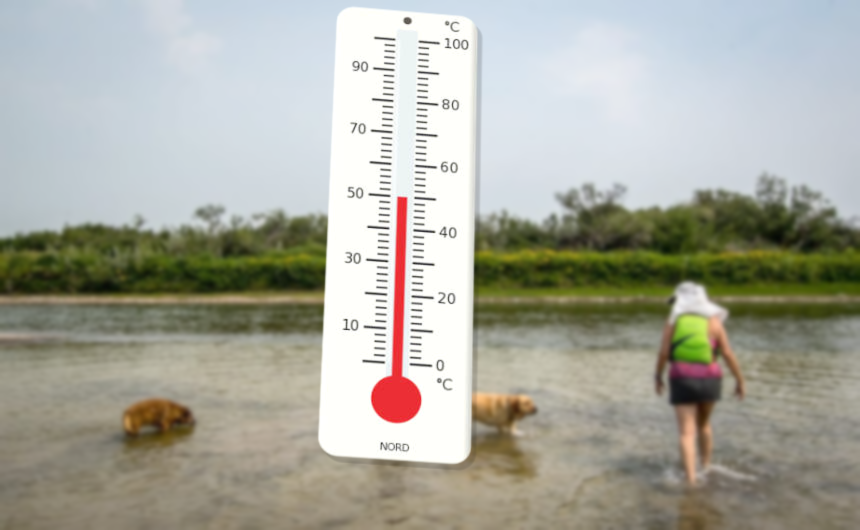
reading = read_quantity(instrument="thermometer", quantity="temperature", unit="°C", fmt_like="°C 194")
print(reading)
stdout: °C 50
